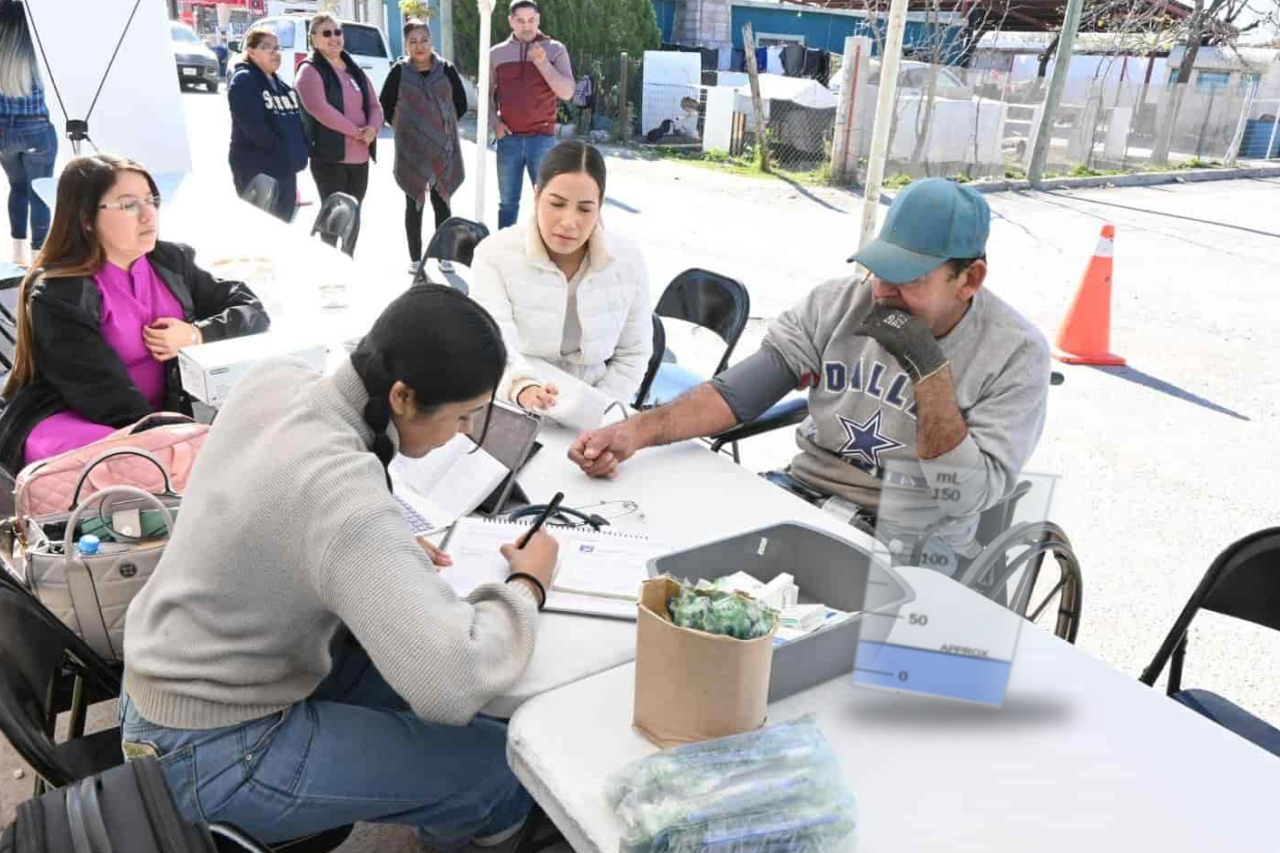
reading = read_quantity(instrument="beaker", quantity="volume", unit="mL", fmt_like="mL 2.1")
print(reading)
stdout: mL 25
